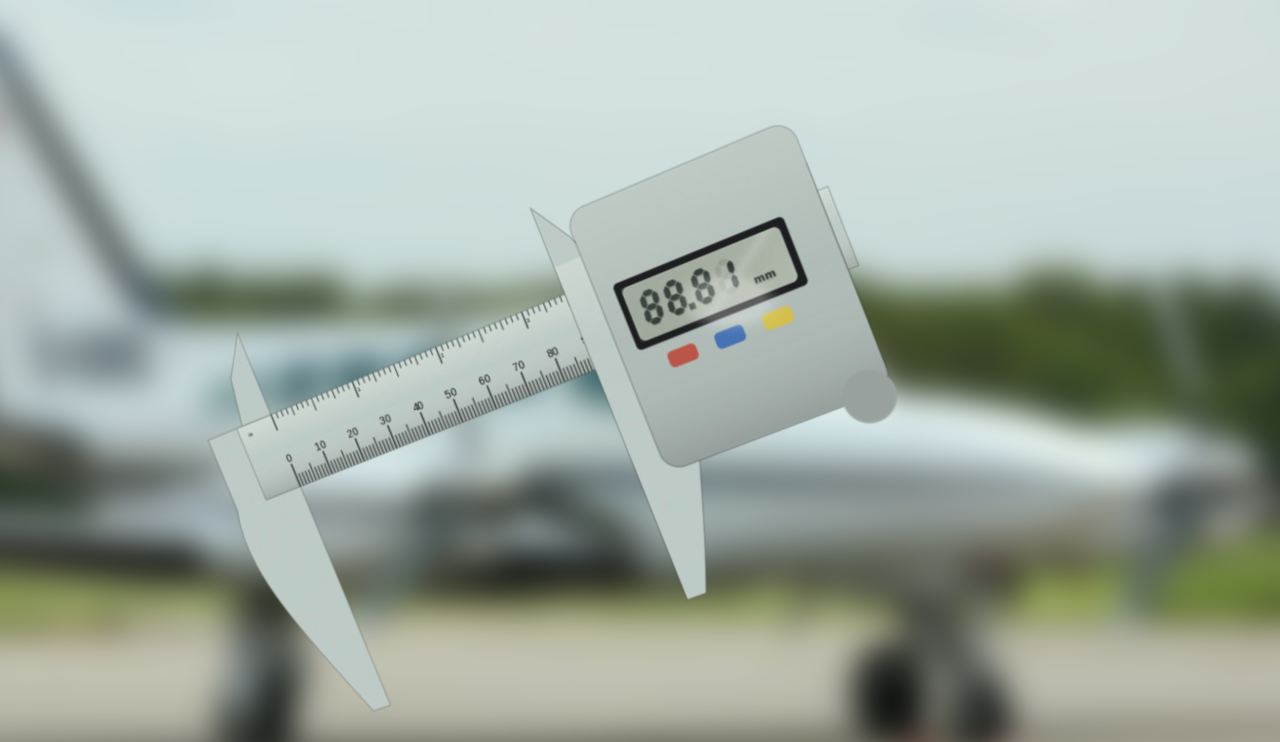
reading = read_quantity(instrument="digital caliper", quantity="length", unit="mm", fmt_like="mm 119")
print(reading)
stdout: mm 88.81
